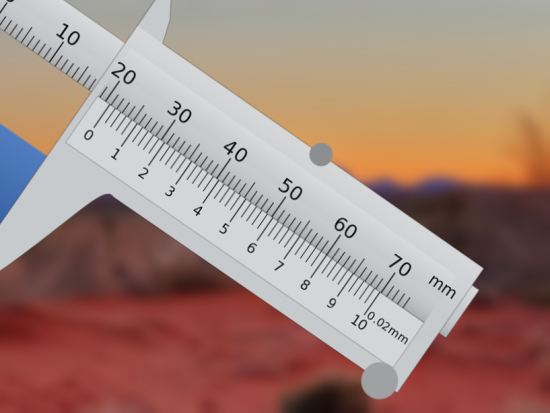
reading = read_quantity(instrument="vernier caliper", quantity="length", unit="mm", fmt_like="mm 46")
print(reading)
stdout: mm 20.8
